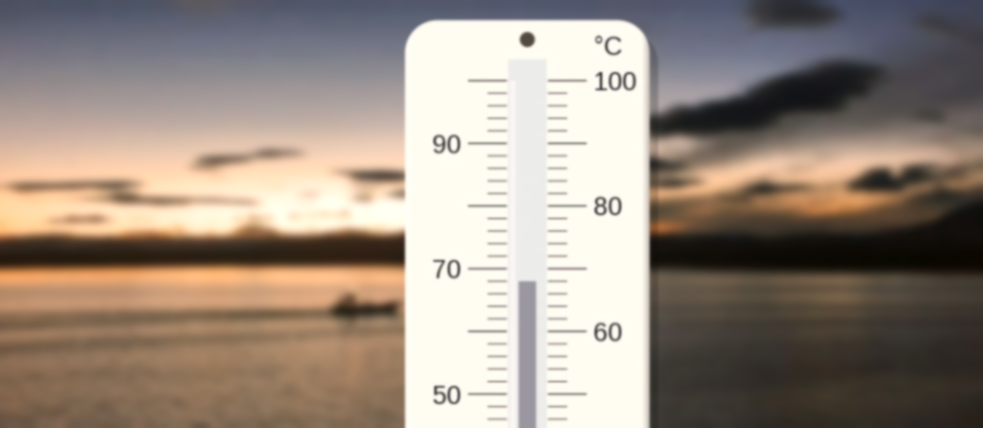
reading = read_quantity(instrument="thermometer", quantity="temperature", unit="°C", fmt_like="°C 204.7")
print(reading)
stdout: °C 68
